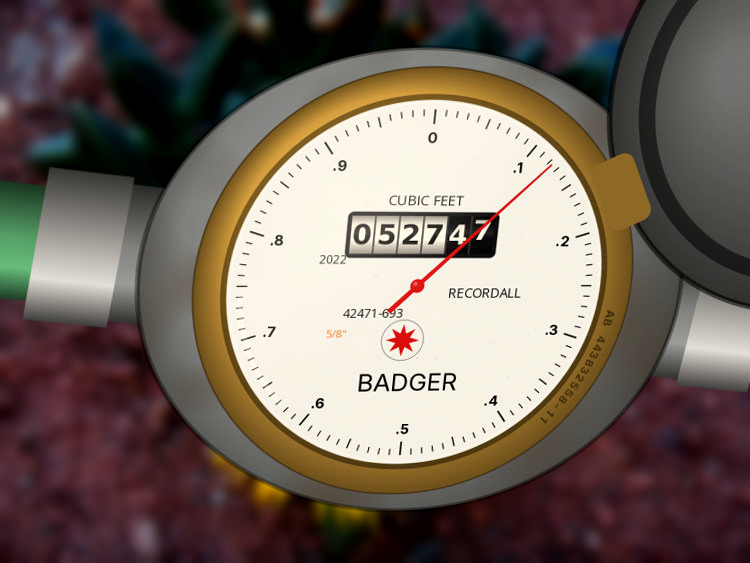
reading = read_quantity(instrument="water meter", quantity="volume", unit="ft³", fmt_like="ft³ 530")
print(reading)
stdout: ft³ 52747.12
